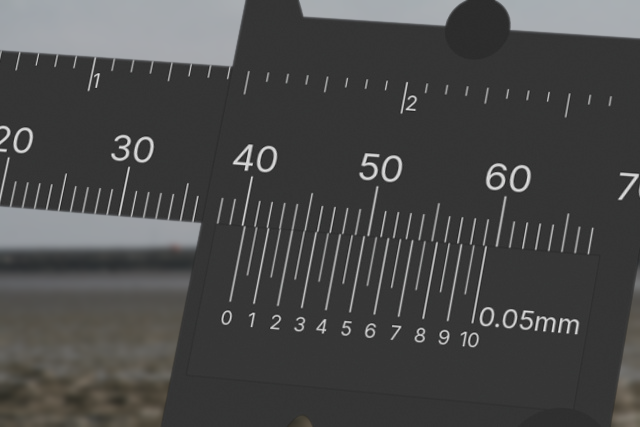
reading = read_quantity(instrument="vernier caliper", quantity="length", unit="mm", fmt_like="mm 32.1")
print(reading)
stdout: mm 40.2
